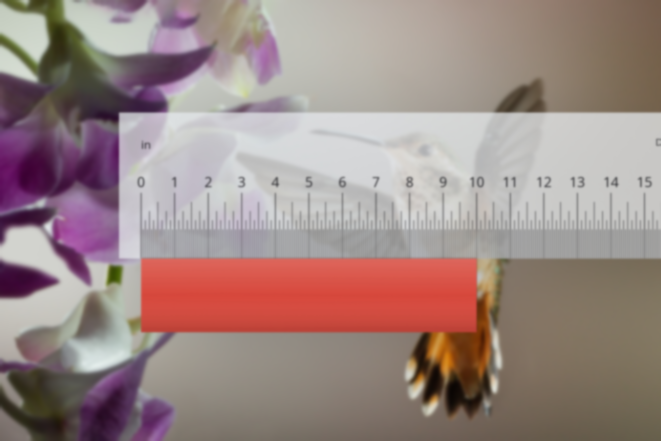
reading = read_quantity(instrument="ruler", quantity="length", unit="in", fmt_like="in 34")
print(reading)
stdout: in 10
